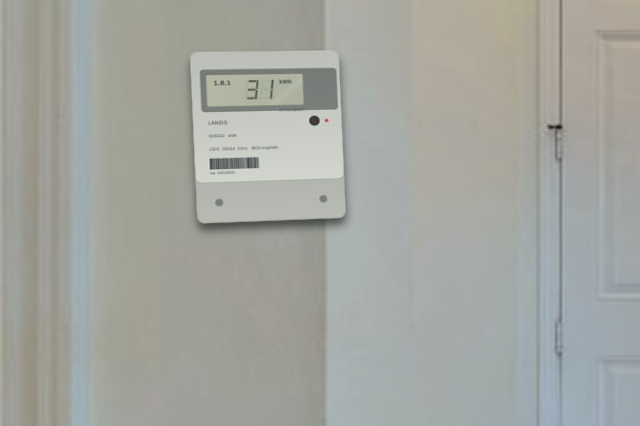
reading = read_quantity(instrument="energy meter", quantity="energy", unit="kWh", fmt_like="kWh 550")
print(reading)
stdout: kWh 31
